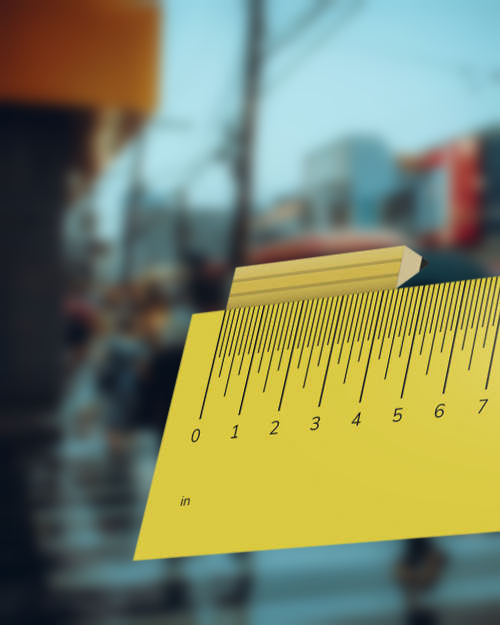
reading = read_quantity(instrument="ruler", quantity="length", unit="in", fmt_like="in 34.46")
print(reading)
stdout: in 5
